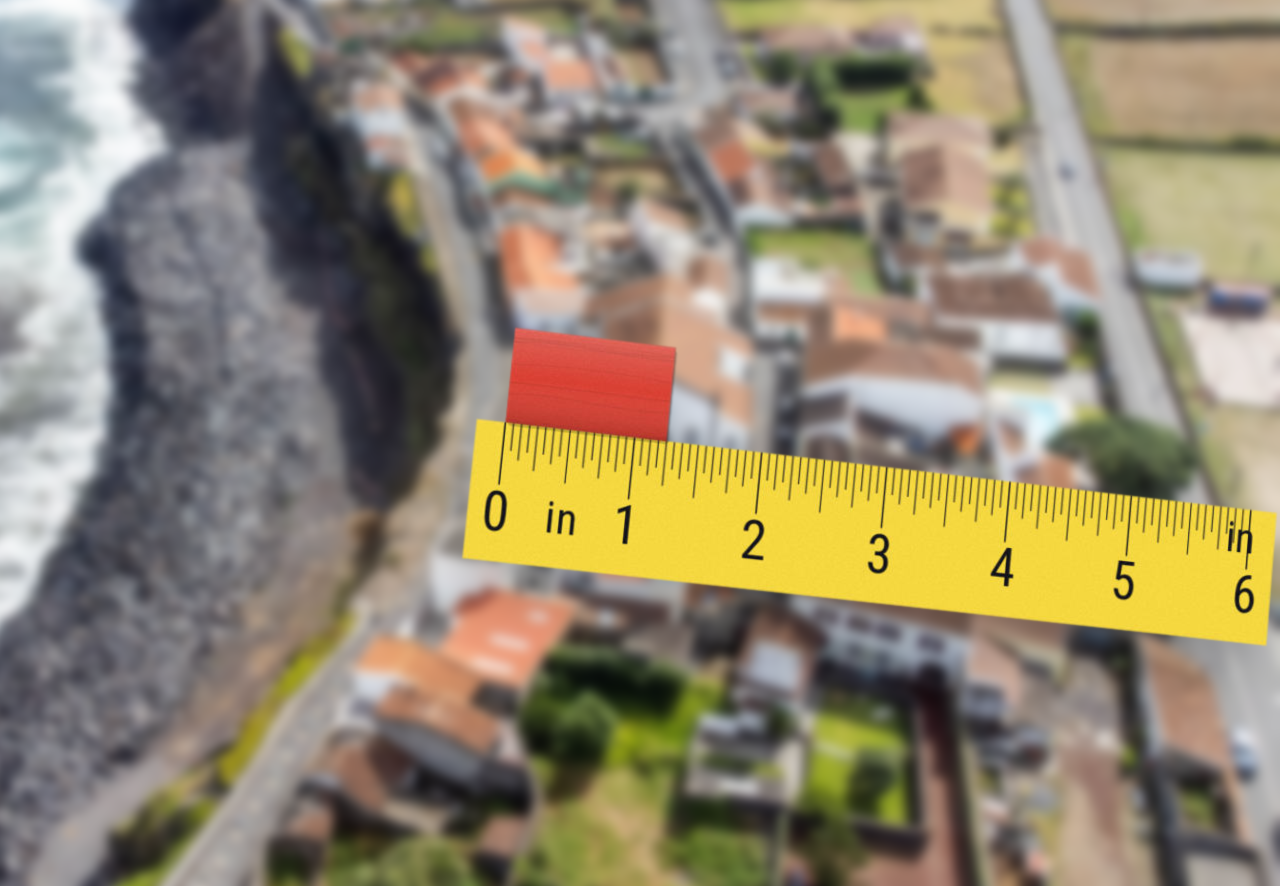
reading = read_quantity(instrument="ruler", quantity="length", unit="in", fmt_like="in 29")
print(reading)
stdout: in 1.25
